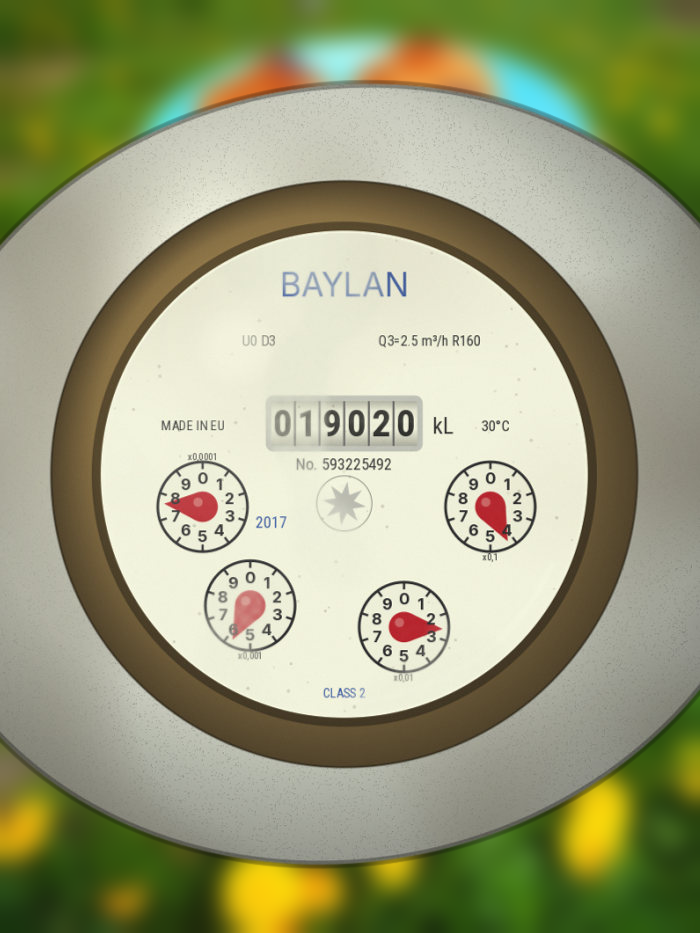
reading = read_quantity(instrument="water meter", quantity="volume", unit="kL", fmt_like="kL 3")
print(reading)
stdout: kL 19020.4257
